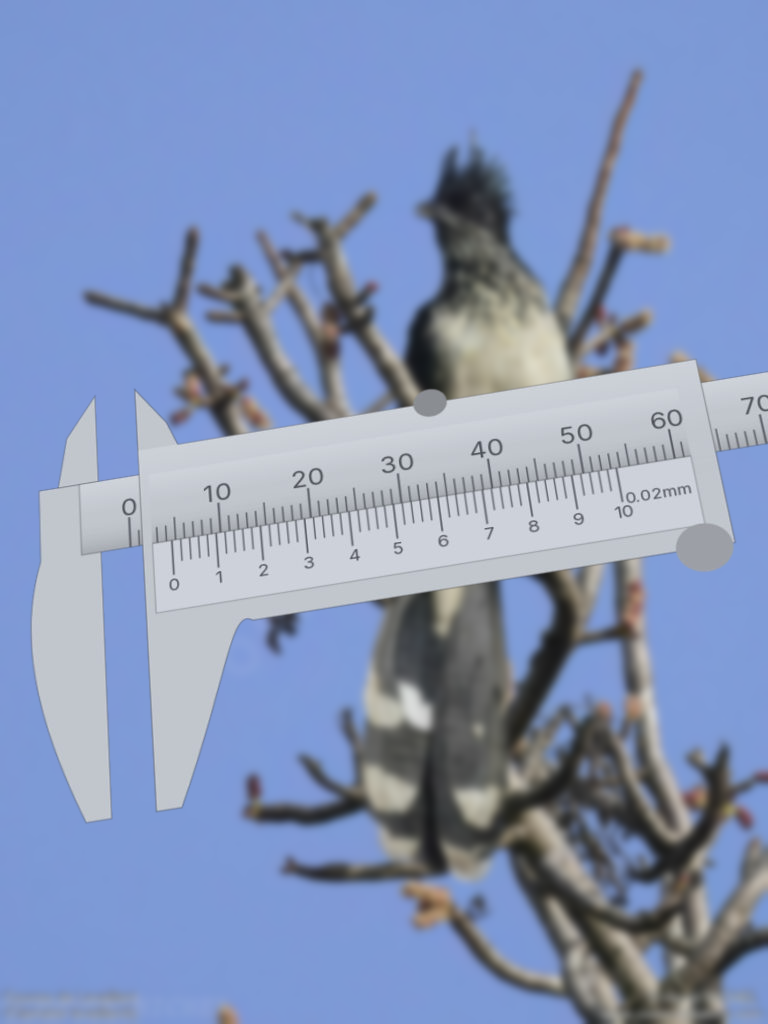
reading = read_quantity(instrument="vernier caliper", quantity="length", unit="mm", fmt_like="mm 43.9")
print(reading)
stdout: mm 4.6
